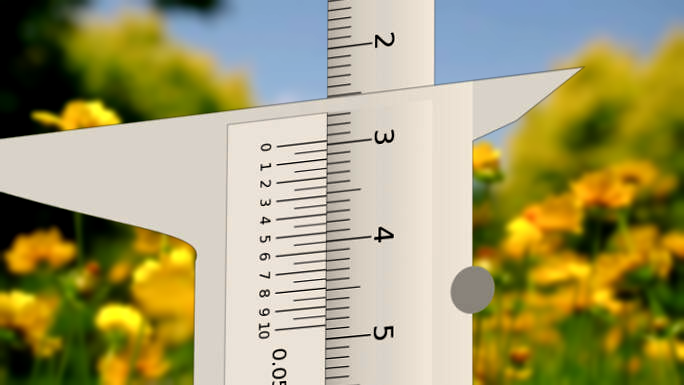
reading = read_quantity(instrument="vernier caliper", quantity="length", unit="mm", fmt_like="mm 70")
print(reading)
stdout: mm 29.6
